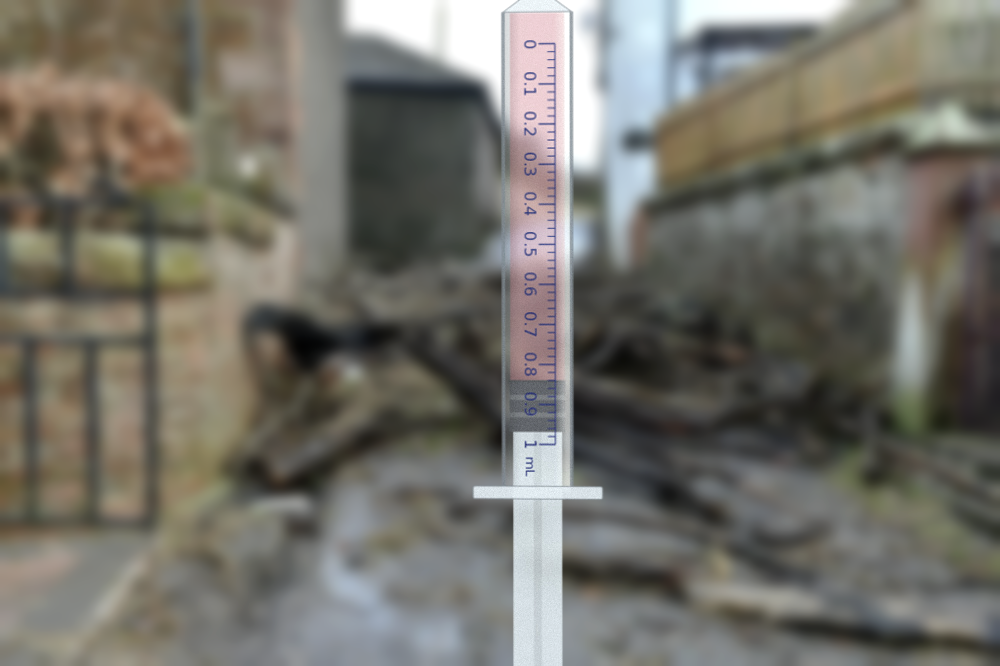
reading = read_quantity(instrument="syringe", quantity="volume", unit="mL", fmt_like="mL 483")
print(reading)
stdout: mL 0.84
